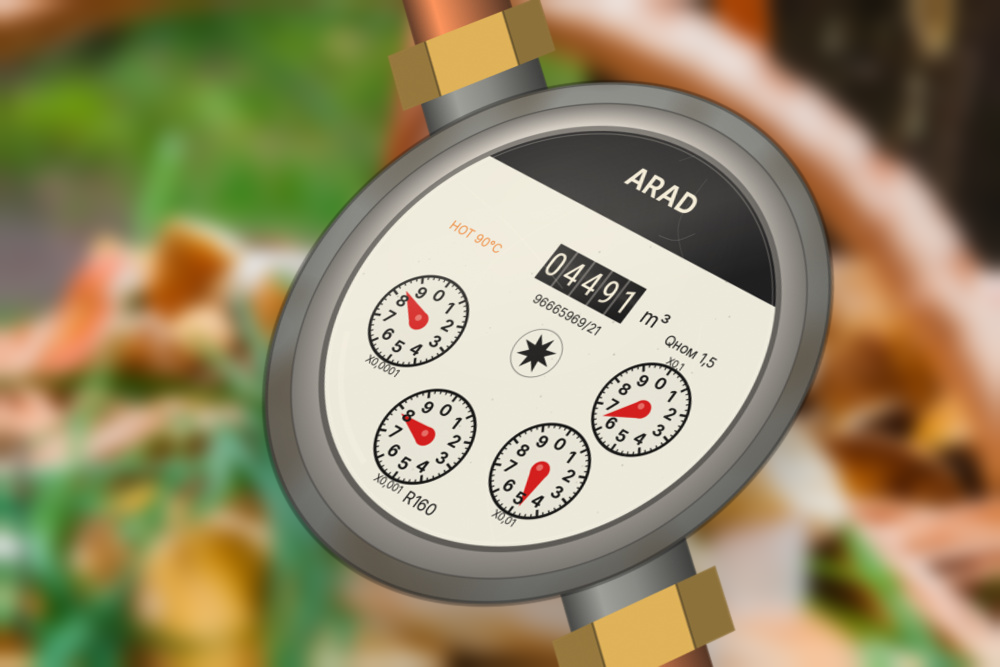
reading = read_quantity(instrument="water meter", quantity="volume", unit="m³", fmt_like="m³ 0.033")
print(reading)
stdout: m³ 4491.6478
